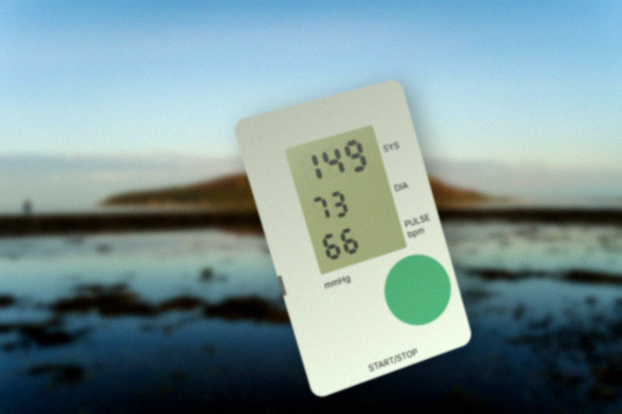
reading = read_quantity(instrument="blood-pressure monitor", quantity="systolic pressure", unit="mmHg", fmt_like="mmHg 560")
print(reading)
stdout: mmHg 149
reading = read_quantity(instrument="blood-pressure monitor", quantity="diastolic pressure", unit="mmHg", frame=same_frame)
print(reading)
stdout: mmHg 73
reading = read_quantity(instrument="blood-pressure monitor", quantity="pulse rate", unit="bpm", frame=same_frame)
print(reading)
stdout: bpm 66
